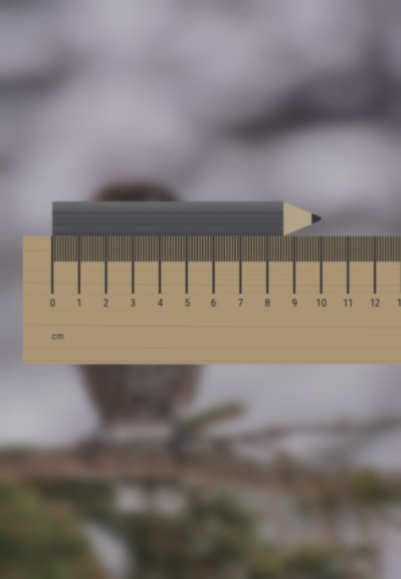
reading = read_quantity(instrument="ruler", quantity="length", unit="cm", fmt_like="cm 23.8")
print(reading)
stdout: cm 10
